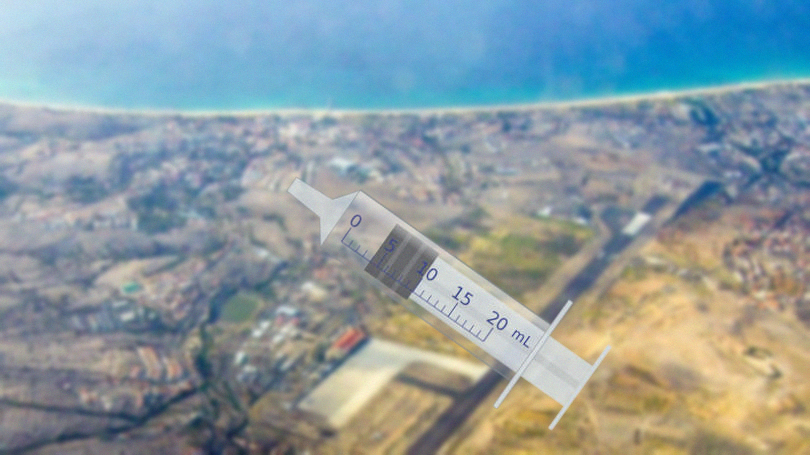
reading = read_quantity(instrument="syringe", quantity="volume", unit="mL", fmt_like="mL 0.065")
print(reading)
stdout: mL 4
